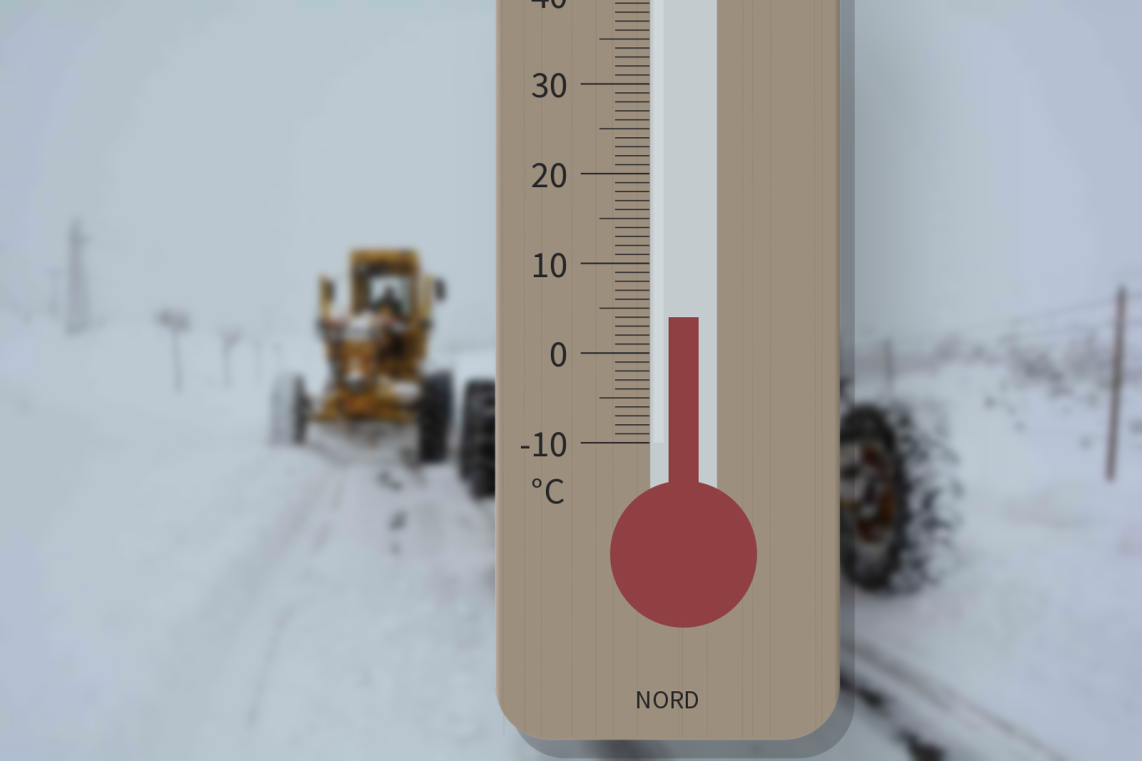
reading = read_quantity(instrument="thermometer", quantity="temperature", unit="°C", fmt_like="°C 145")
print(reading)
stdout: °C 4
